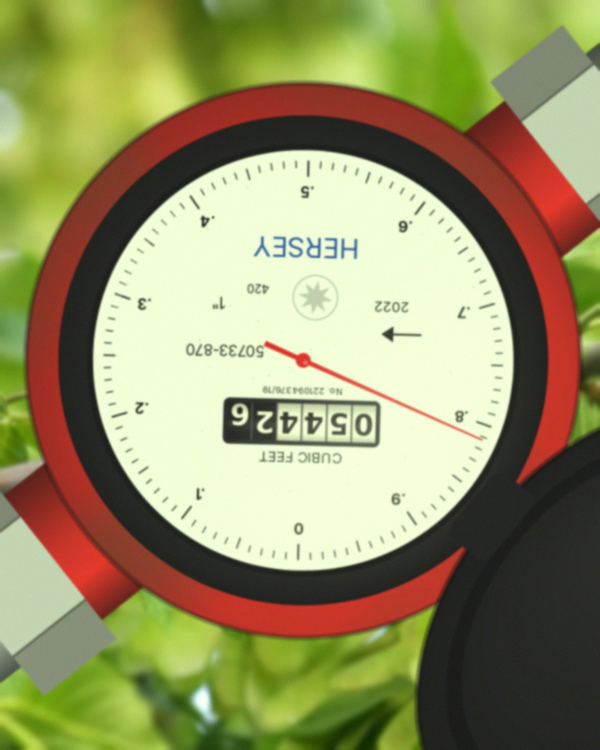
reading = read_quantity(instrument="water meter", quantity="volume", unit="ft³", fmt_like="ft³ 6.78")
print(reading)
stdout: ft³ 54425.81
